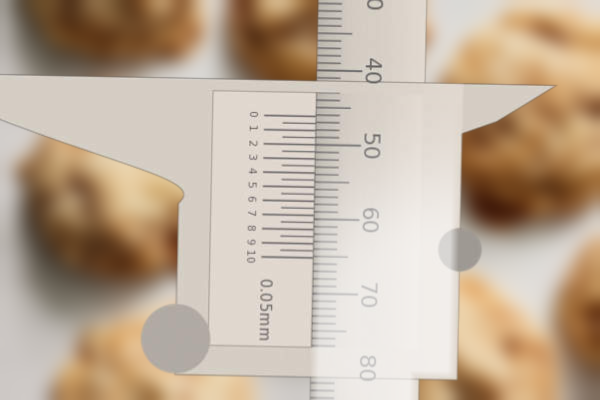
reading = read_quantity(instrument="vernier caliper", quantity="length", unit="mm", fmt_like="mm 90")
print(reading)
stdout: mm 46.2
